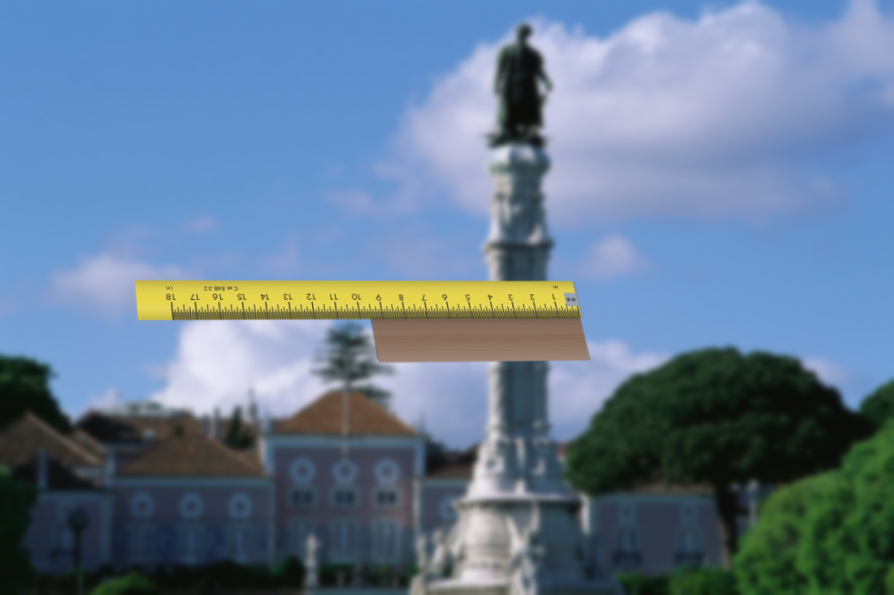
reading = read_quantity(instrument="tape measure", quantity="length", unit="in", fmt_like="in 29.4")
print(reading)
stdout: in 9.5
